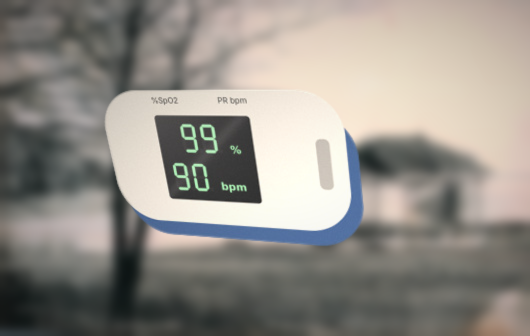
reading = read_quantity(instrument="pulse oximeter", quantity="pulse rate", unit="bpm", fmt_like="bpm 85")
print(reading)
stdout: bpm 90
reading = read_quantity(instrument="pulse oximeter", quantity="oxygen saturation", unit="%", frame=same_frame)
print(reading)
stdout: % 99
